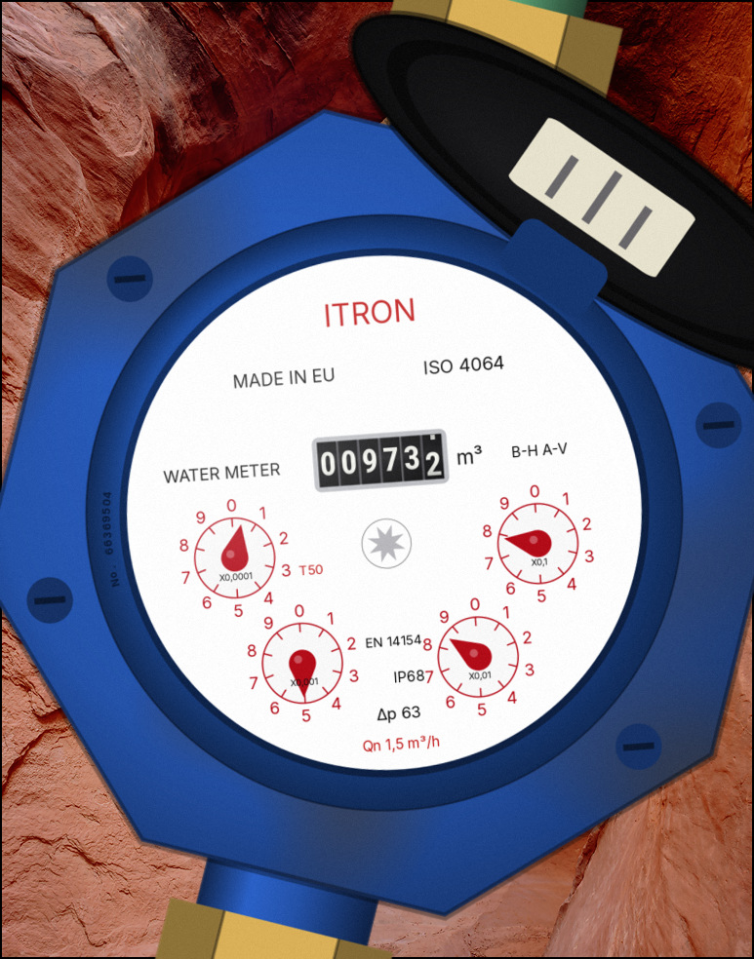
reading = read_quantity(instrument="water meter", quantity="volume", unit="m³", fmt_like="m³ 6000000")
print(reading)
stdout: m³ 9731.7850
